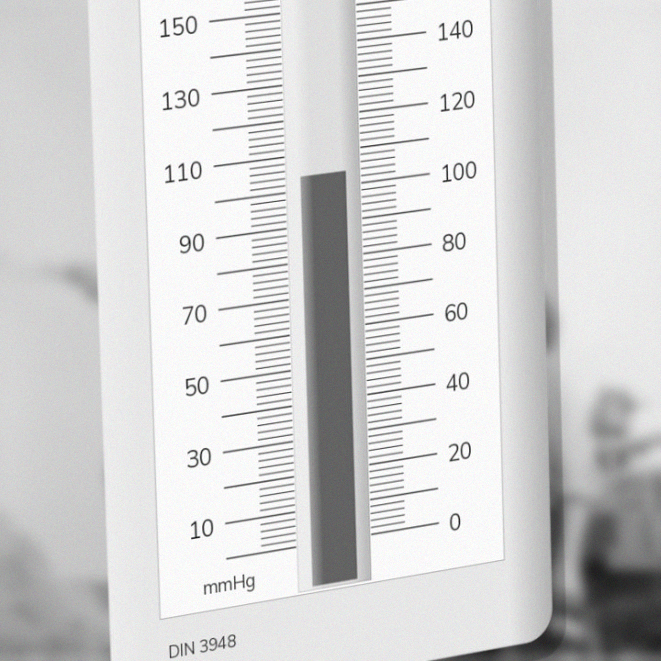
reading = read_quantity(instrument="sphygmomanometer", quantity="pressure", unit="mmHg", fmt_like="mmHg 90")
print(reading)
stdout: mmHg 104
